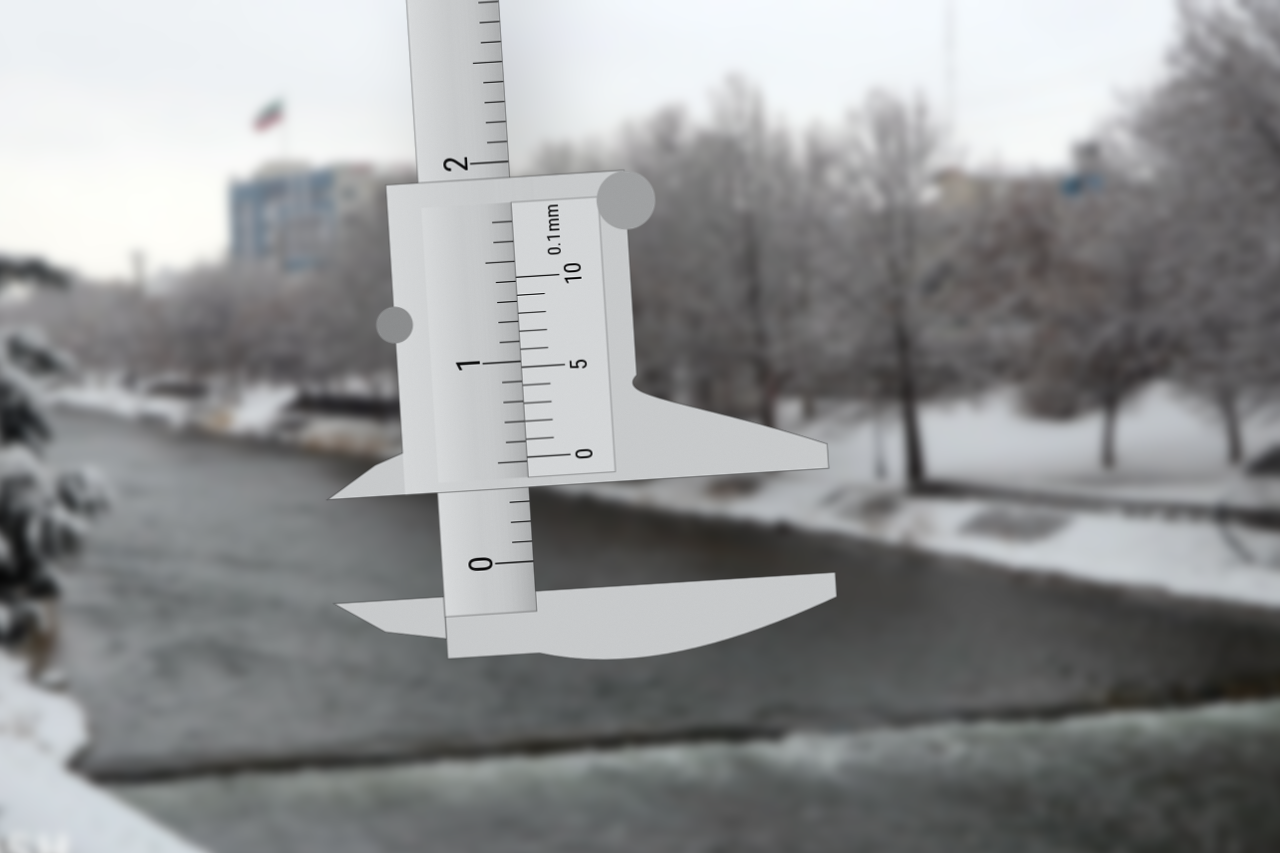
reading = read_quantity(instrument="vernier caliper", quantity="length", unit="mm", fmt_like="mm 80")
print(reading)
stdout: mm 5.2
